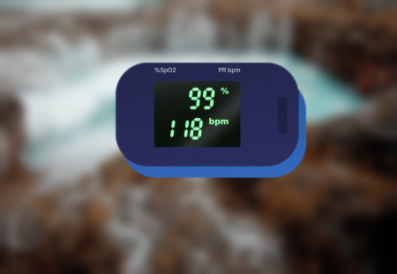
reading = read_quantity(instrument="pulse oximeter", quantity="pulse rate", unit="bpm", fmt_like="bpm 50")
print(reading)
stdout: bpm 118
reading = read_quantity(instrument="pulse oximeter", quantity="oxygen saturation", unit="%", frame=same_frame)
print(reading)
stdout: % 99
